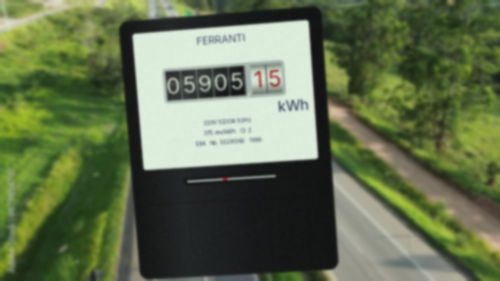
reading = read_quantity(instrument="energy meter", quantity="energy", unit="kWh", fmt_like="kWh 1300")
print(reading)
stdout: kWh 5905.15
